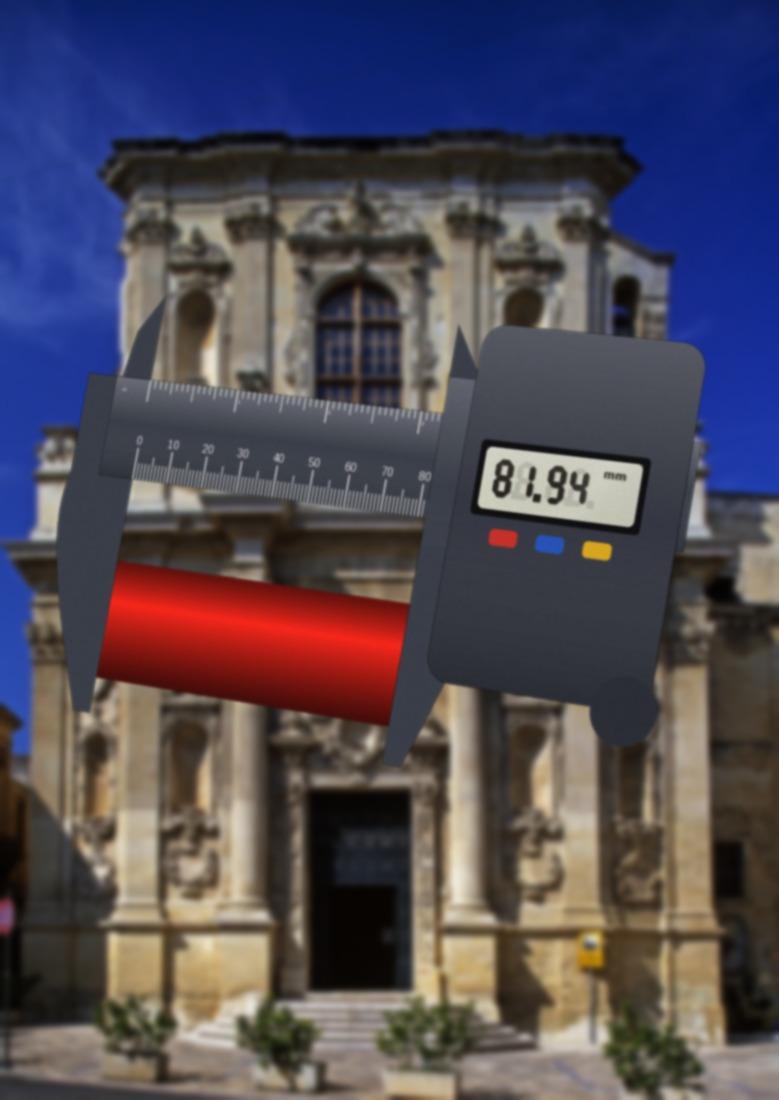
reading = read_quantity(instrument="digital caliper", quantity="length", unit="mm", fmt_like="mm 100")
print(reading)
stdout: mm 81.94
